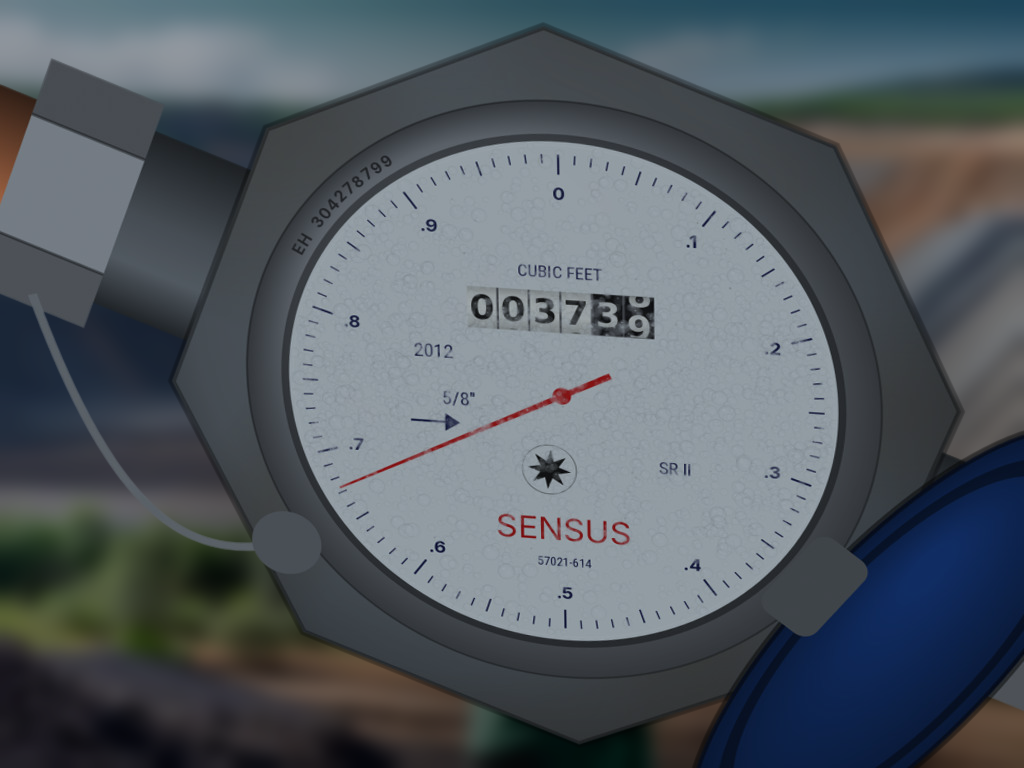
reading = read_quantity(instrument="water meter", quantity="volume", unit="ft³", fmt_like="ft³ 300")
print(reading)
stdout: ft³ 3738.67
